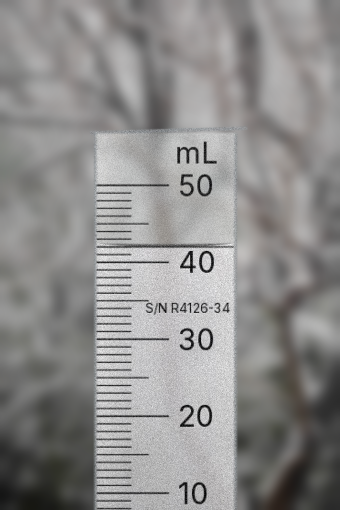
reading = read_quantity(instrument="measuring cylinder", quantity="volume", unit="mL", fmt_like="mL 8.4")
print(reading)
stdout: mL 42
